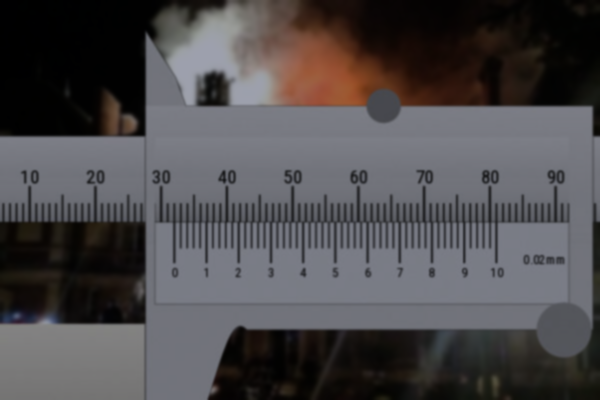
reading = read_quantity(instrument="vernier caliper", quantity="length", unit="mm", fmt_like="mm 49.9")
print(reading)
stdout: mm 32.0
